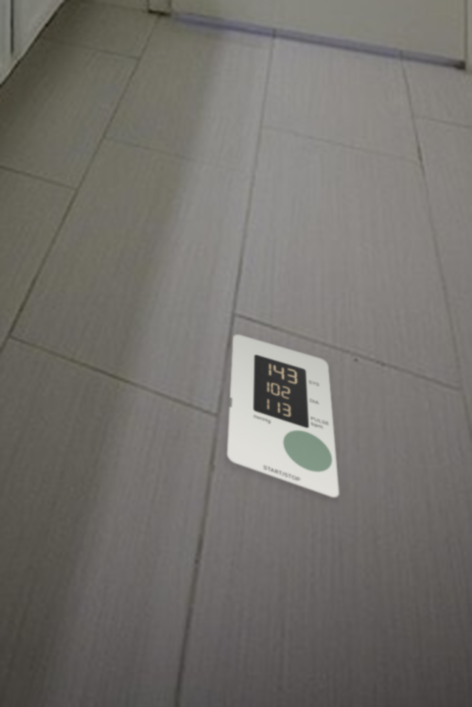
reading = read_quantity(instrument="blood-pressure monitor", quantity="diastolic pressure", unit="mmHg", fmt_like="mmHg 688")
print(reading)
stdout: mmHg 102
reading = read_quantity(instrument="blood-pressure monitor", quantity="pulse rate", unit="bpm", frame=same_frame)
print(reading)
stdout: bpm 113
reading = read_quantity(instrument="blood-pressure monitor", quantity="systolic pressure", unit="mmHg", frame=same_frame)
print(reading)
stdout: mmHg 143
